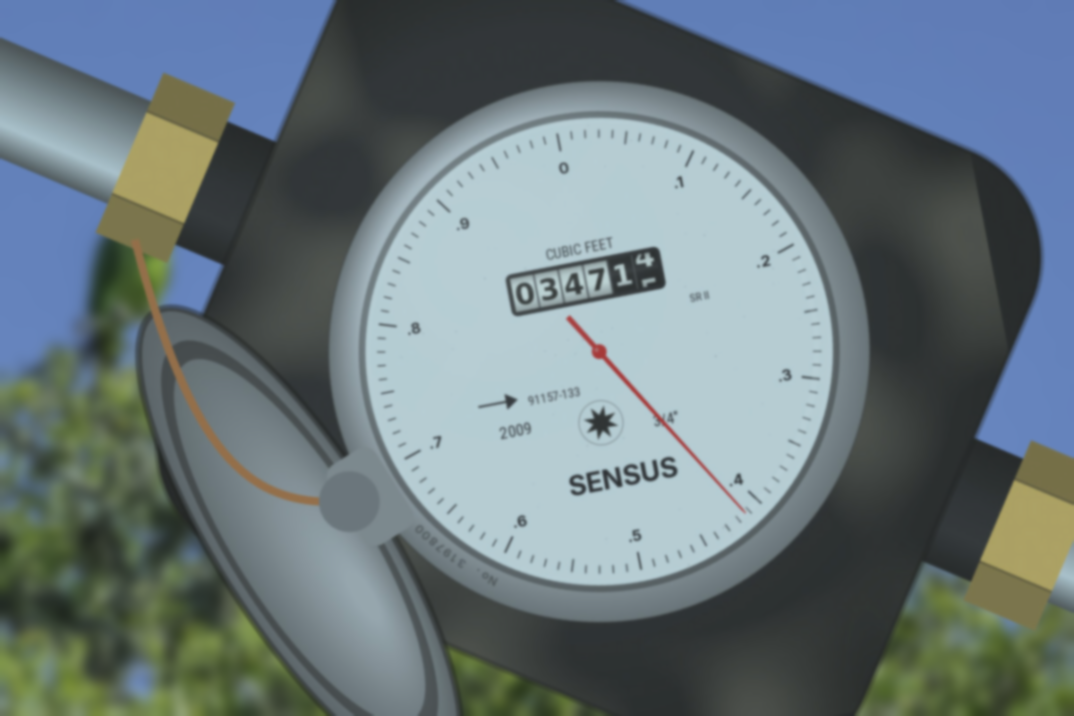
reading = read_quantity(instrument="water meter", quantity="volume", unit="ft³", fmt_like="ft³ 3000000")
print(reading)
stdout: ft³ 34714.41
